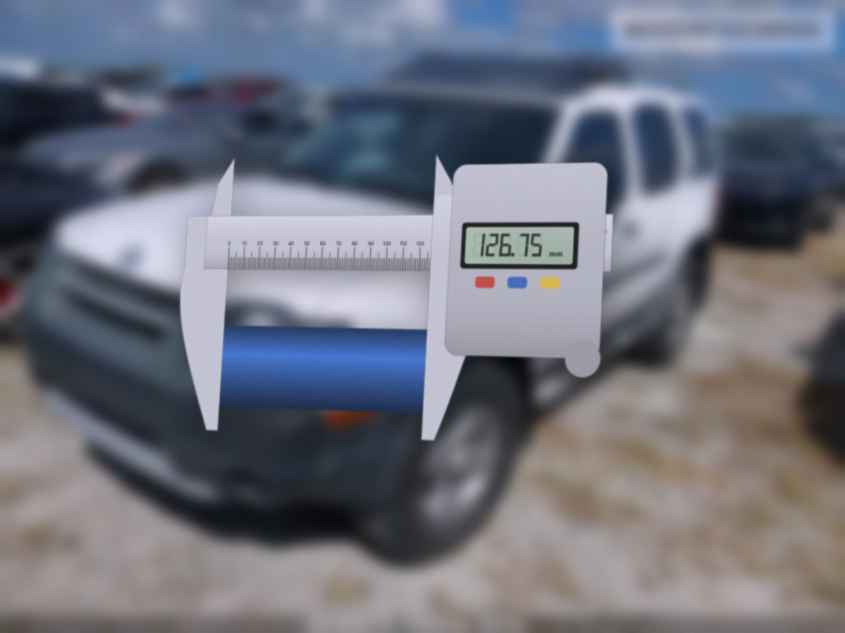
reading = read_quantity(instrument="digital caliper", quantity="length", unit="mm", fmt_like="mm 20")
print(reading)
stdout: mm 126.75
